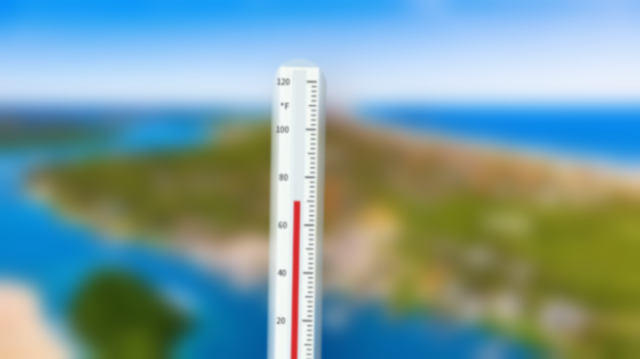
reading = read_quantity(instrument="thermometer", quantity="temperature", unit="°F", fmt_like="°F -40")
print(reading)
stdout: °F 70
